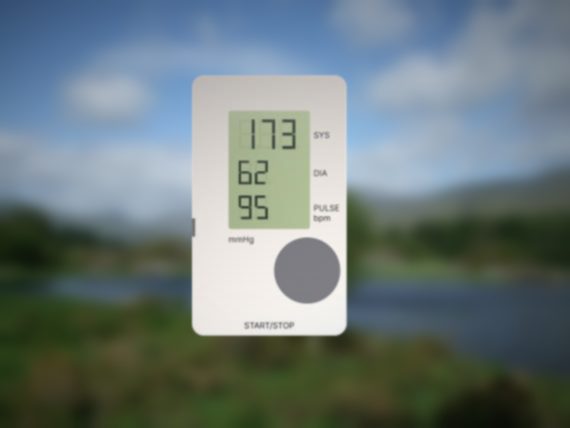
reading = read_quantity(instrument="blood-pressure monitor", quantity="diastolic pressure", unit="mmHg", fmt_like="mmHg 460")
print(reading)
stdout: mmHg 62
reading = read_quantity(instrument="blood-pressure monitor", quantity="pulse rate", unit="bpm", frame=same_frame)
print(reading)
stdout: bpm 95
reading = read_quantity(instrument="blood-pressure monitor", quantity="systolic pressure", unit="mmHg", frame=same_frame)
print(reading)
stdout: mmHg 173
